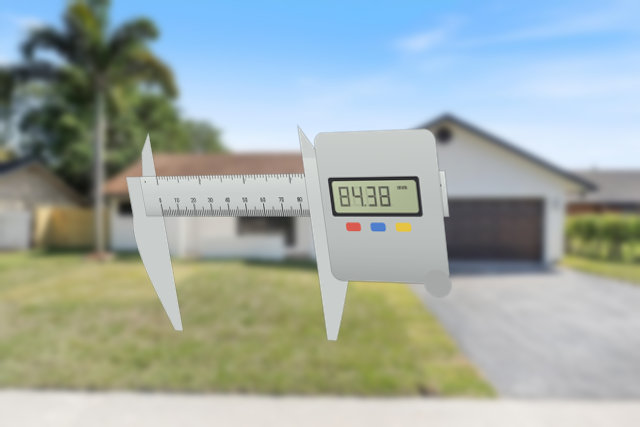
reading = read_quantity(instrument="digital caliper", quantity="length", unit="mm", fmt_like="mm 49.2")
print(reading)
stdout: mm 84.38
